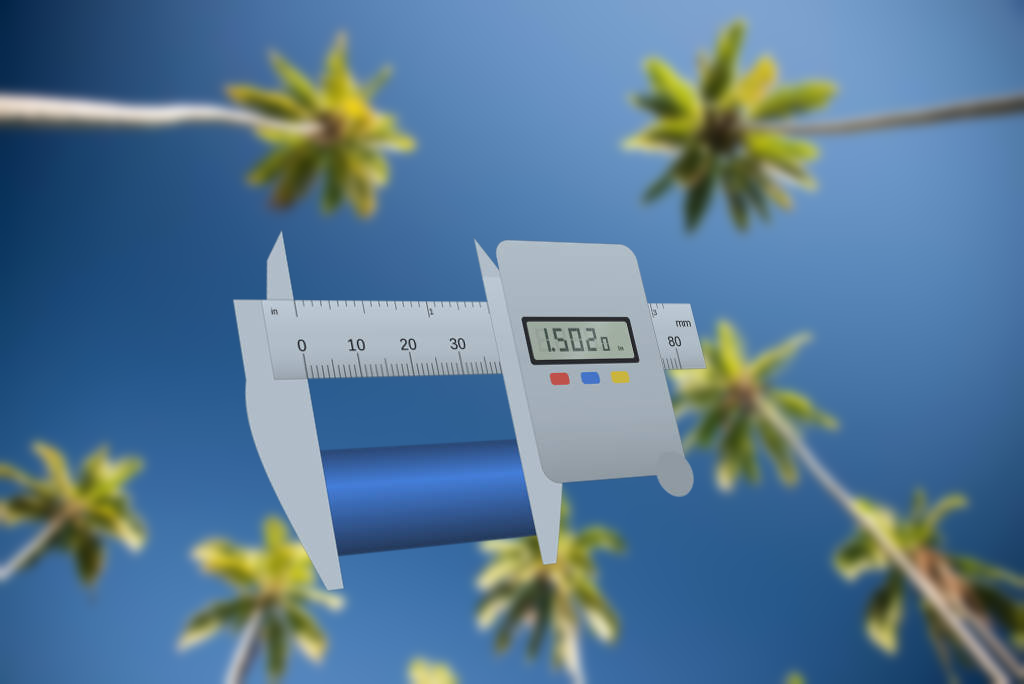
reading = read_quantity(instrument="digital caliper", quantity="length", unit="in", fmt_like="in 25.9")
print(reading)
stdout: in 1.5020
